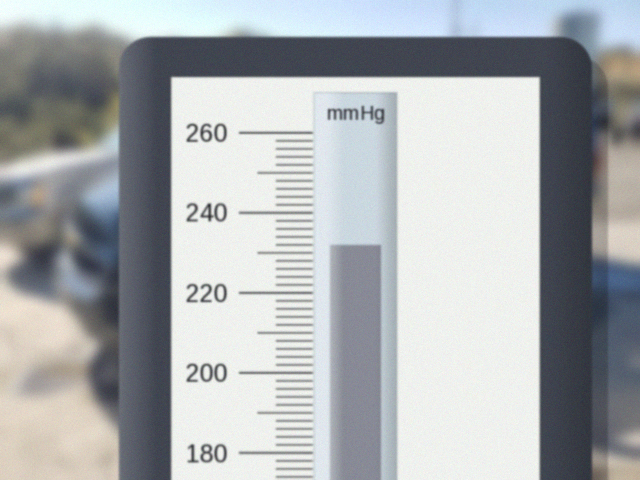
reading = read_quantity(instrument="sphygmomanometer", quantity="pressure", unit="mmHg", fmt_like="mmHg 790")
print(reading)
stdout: mmHg 232
